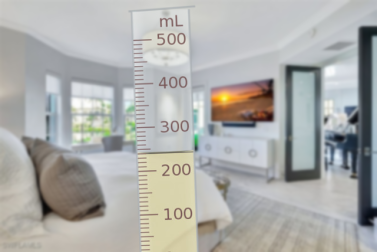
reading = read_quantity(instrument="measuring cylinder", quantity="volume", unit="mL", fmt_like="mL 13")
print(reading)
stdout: mL 240
